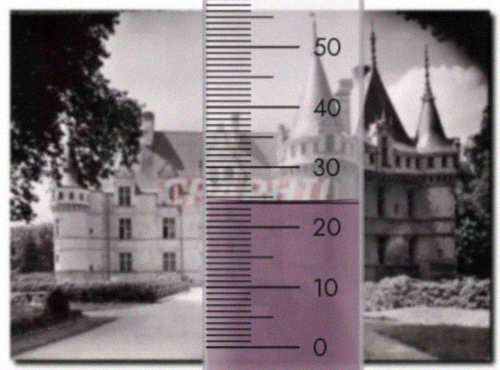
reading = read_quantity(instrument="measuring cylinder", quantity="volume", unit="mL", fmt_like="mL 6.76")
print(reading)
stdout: mL 24
